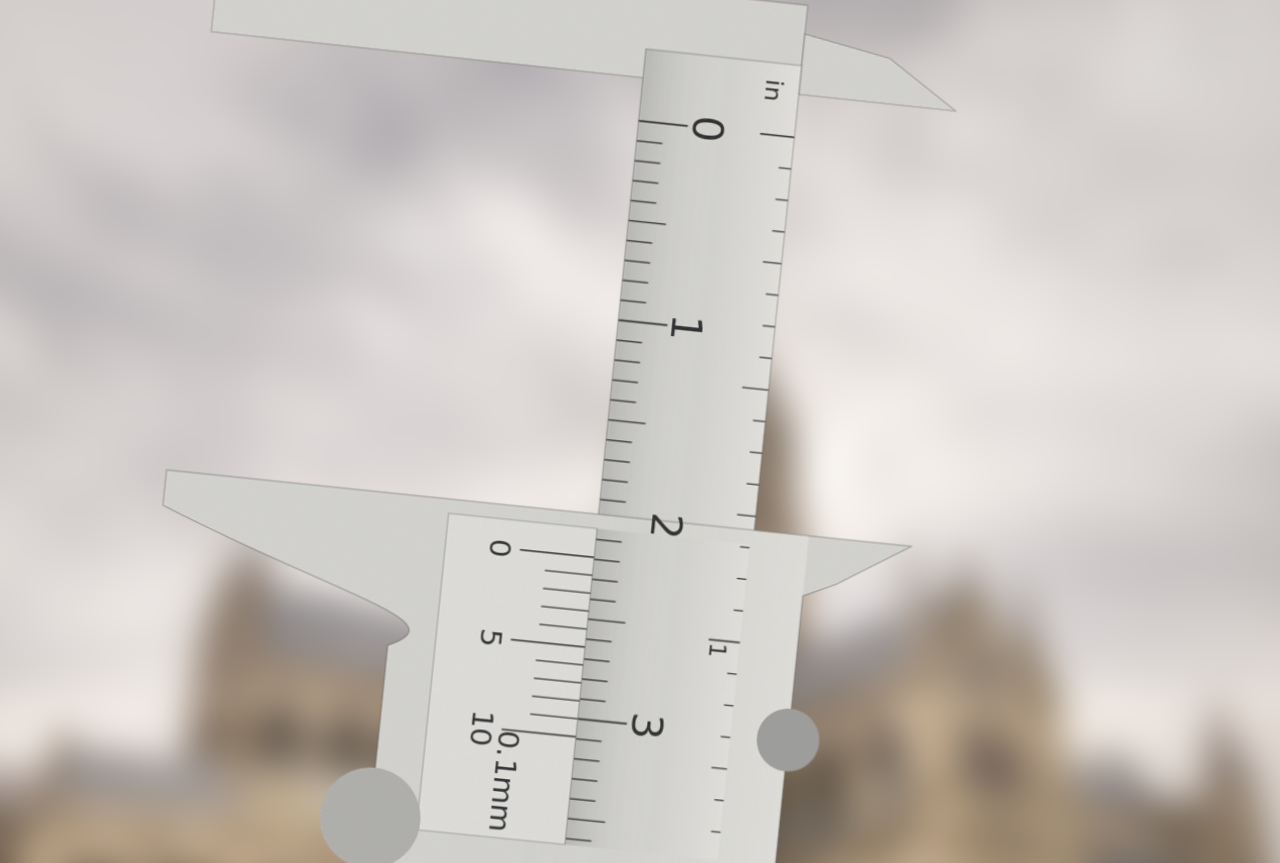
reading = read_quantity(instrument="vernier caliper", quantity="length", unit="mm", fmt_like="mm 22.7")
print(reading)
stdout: mm 21.9
